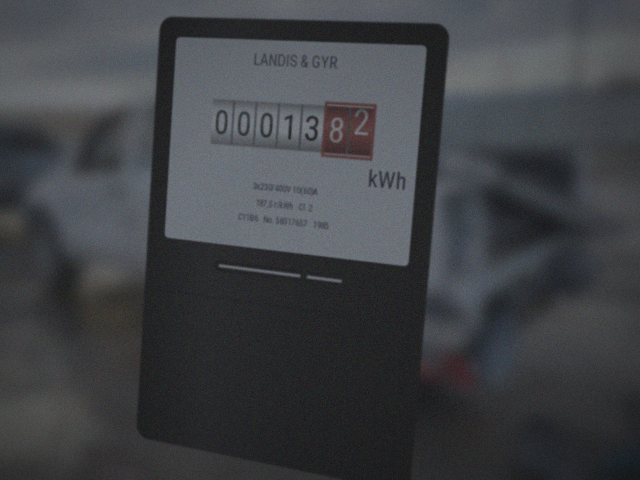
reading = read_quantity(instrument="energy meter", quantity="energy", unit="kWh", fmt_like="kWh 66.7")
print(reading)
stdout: kWh 13.82
